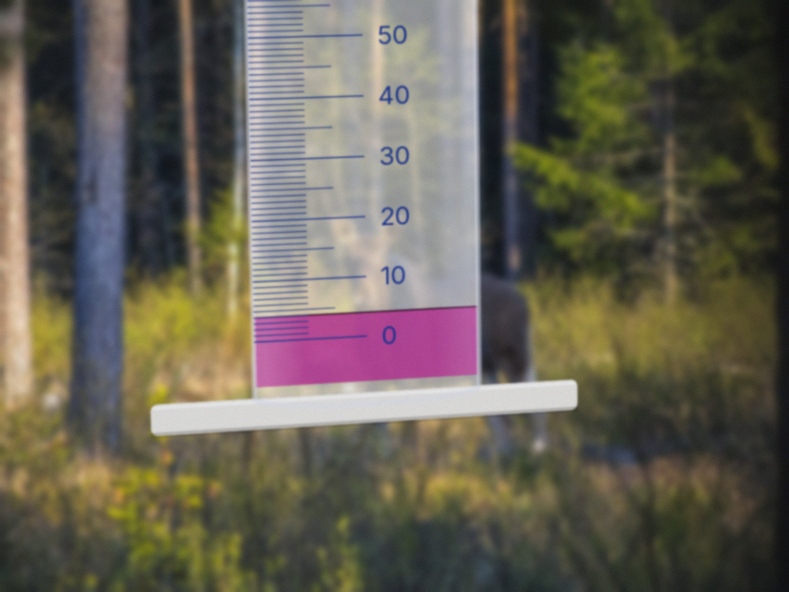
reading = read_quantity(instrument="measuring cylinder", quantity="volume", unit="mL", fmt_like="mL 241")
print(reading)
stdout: mL 4
